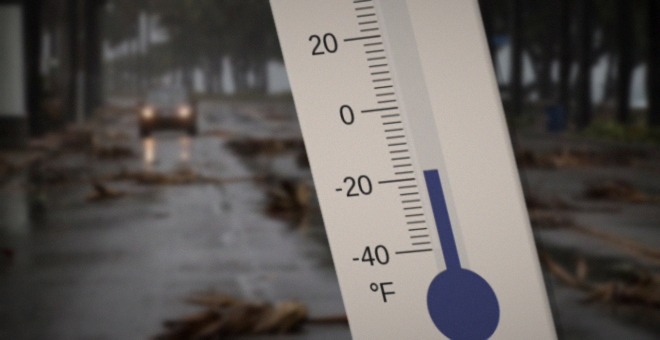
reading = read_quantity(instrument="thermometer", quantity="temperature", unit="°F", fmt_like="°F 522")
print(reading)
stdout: °F -18
